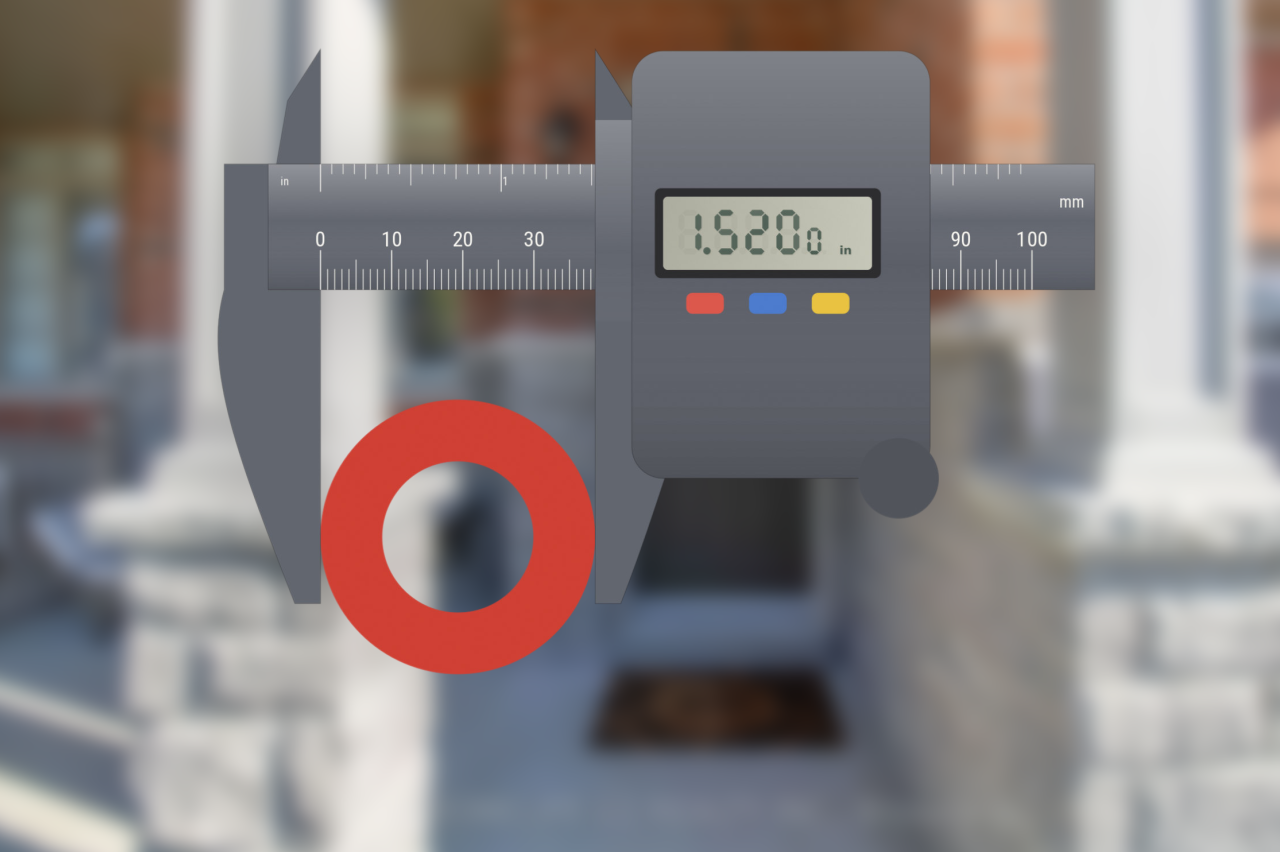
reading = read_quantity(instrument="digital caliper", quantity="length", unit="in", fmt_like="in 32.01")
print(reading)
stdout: in 1.5200
